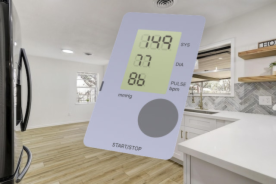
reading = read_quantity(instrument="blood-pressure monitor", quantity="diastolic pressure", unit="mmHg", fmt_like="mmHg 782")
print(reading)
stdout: mmHg 77
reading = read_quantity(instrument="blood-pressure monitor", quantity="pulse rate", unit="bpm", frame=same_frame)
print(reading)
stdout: bpm 86
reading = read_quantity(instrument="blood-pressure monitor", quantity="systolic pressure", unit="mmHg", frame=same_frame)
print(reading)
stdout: mmHg 149
